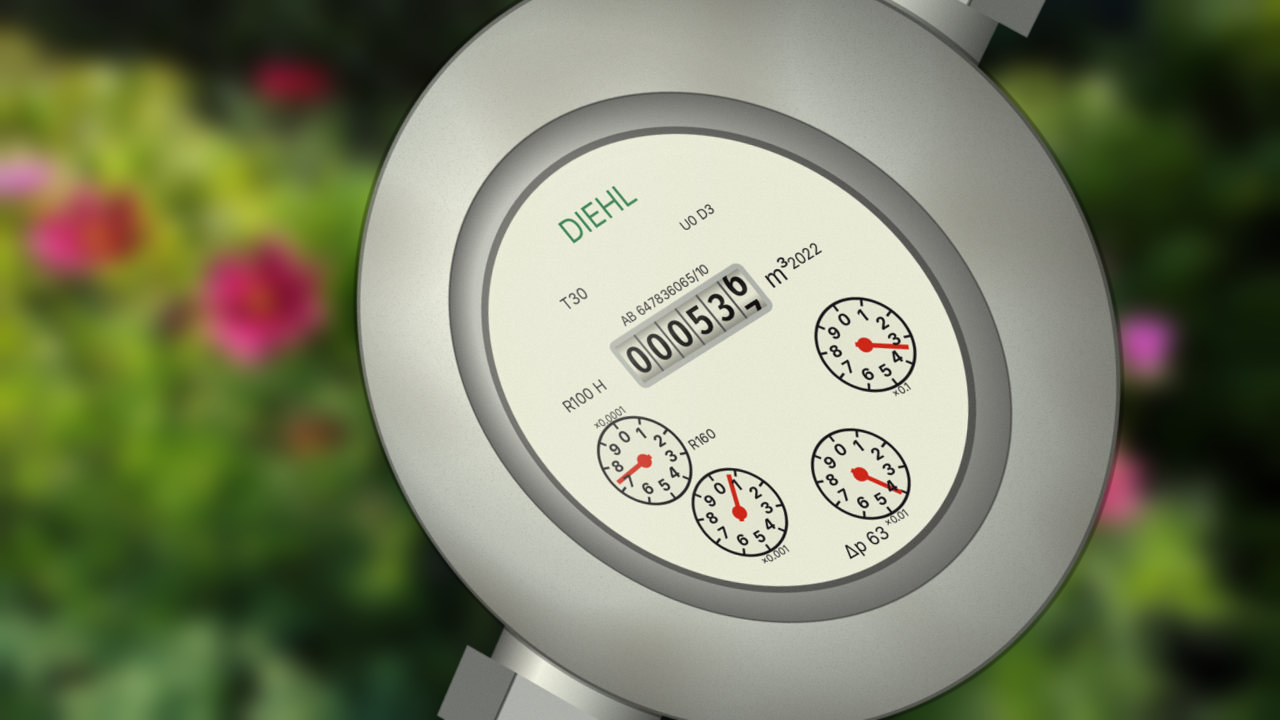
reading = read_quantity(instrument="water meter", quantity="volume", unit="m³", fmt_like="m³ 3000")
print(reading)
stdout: m³ 536.3407
